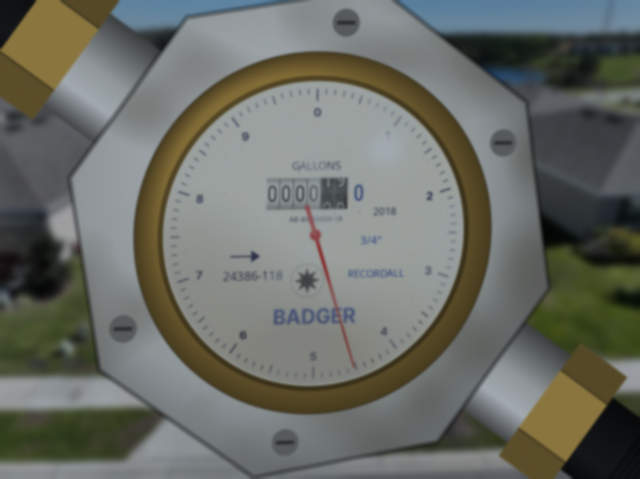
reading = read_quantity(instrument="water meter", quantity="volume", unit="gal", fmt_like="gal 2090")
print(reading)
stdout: gal 194.5
